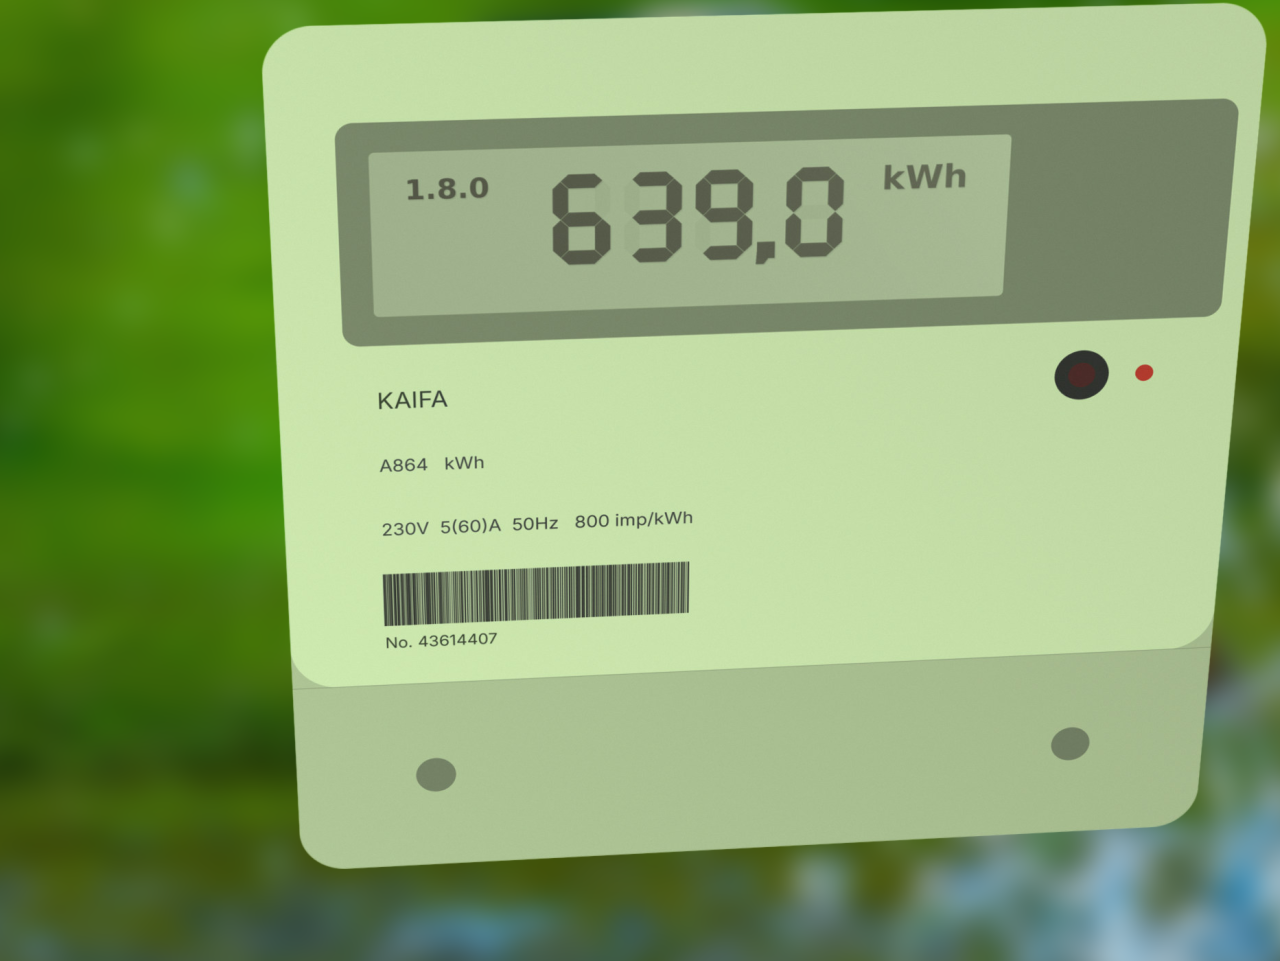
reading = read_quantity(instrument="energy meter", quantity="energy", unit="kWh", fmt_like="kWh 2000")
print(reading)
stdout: kWh 639.0
